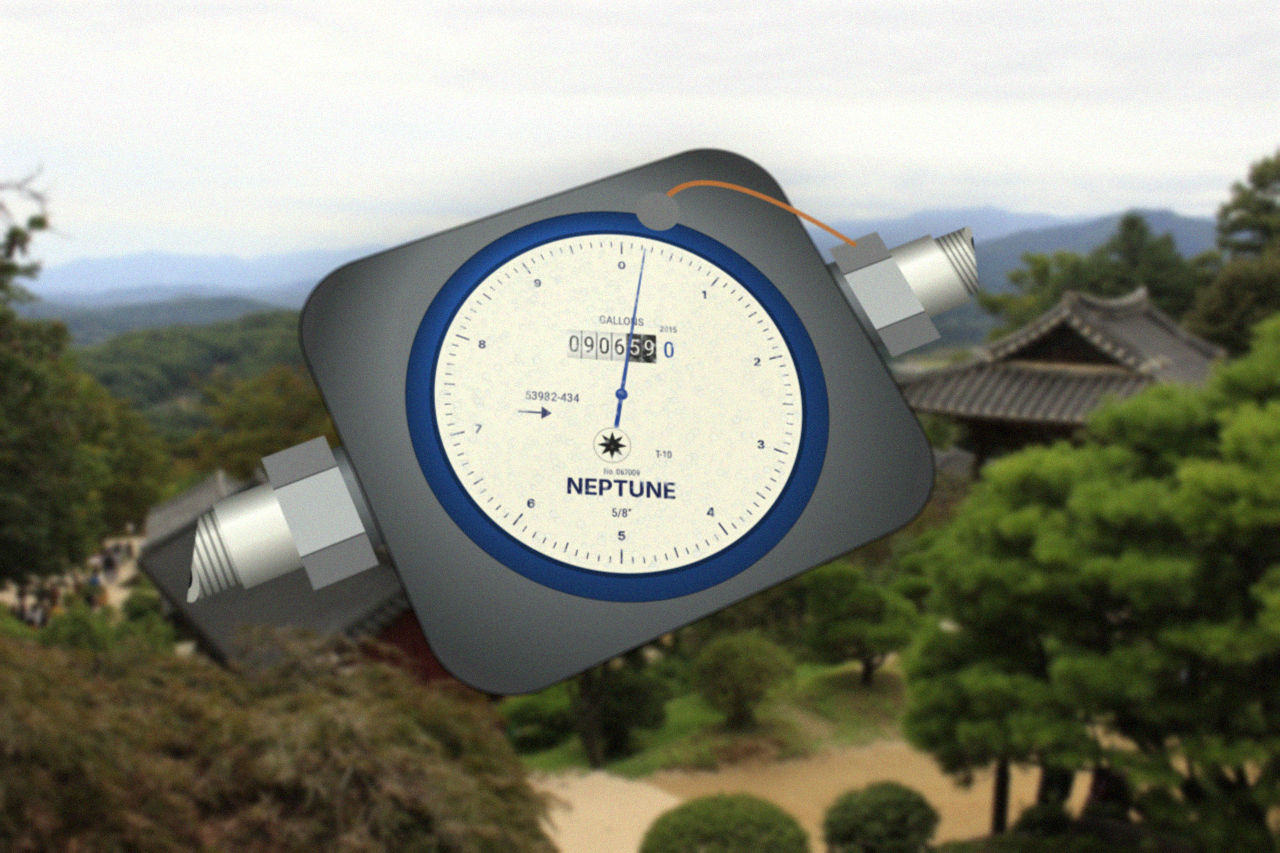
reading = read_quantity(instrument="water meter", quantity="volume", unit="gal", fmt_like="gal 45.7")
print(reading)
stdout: gal 906590.2
